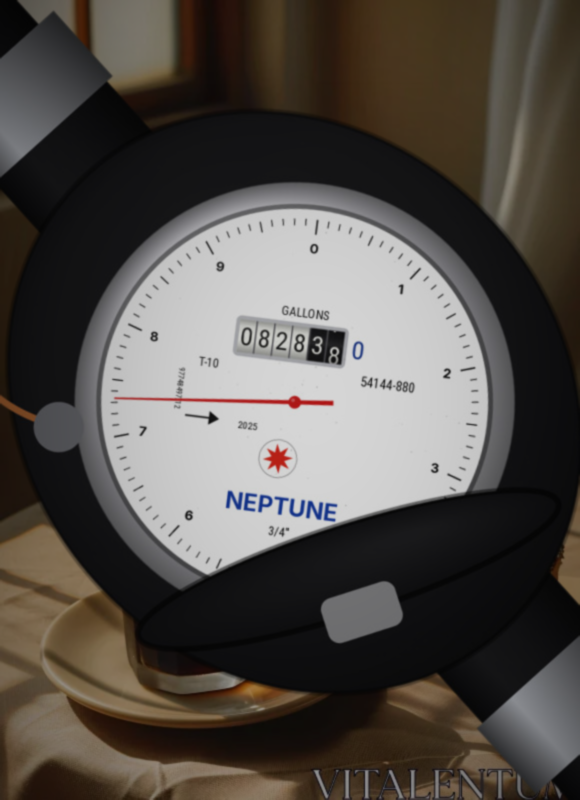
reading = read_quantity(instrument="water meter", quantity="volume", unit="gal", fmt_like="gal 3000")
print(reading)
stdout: gal 828377.3
